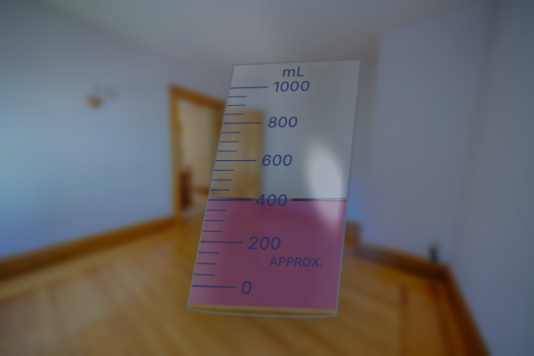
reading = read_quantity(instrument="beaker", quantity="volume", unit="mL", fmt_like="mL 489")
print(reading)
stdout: mL 400
